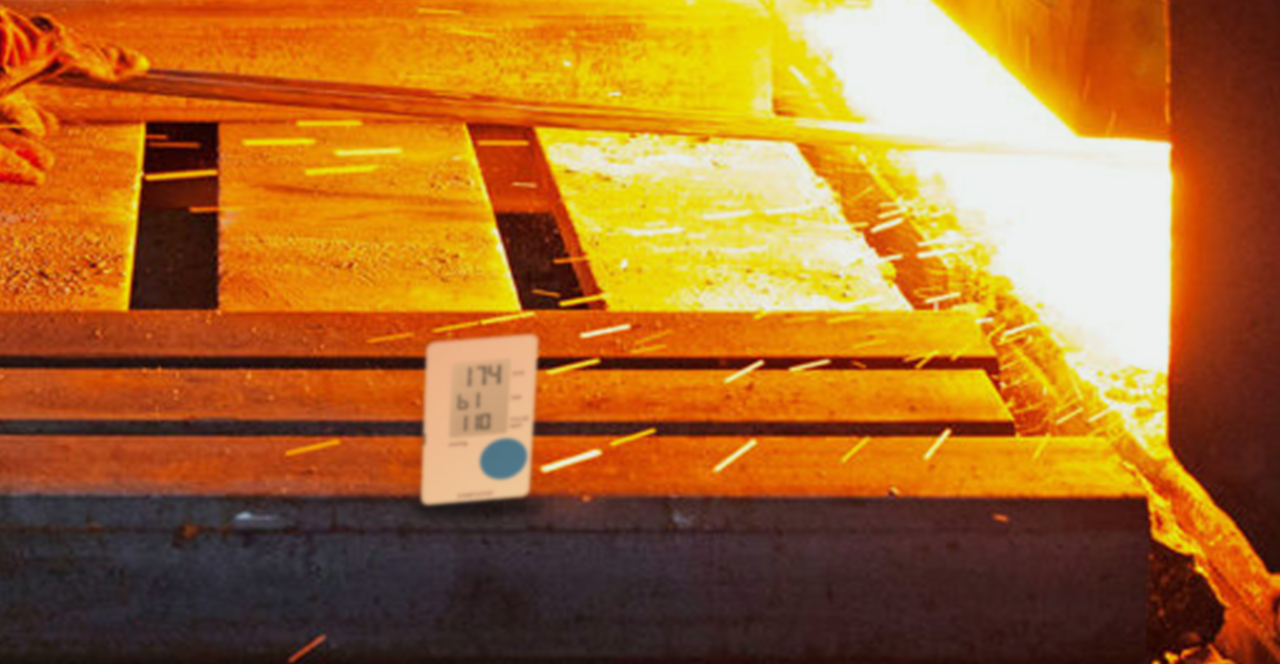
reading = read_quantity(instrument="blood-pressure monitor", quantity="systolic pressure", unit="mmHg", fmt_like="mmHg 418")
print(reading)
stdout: mmHg 174
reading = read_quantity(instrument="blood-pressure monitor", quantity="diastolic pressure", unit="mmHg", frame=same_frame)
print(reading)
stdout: mmHg 61
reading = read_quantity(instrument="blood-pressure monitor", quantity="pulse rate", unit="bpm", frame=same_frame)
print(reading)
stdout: bpm 110
